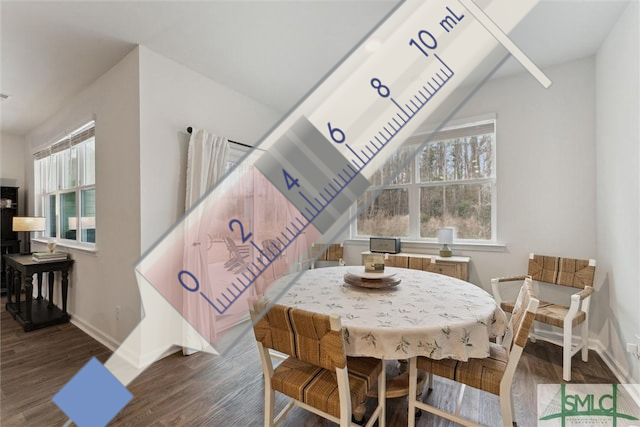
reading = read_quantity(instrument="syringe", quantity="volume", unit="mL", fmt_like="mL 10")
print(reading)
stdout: mL 3.6
